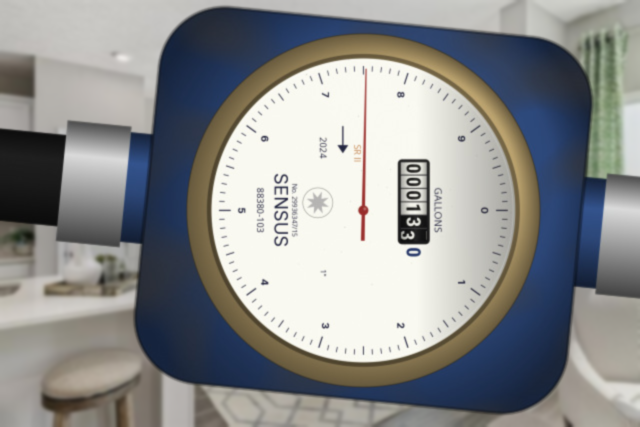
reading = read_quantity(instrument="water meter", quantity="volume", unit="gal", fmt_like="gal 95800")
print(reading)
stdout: gal 1327.5
